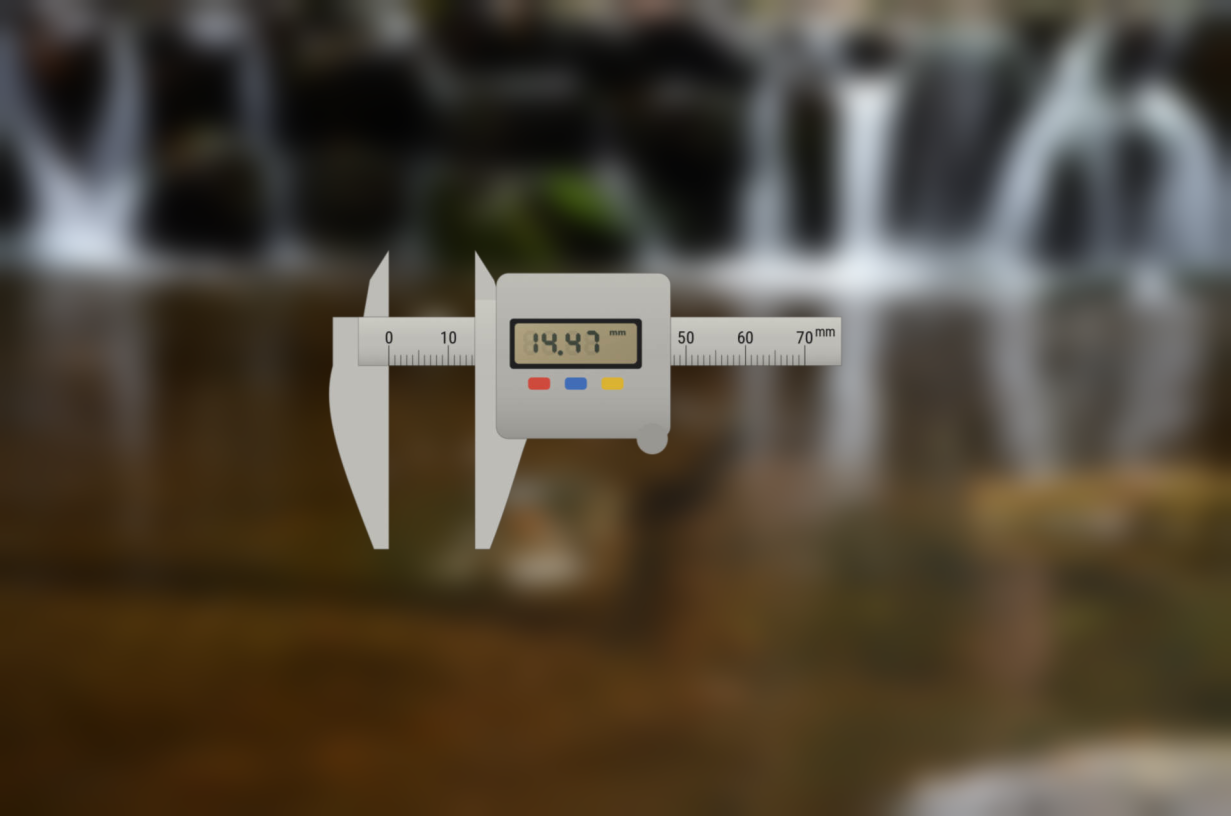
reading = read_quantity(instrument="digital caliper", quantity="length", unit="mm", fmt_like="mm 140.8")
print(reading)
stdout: mm 14.47
